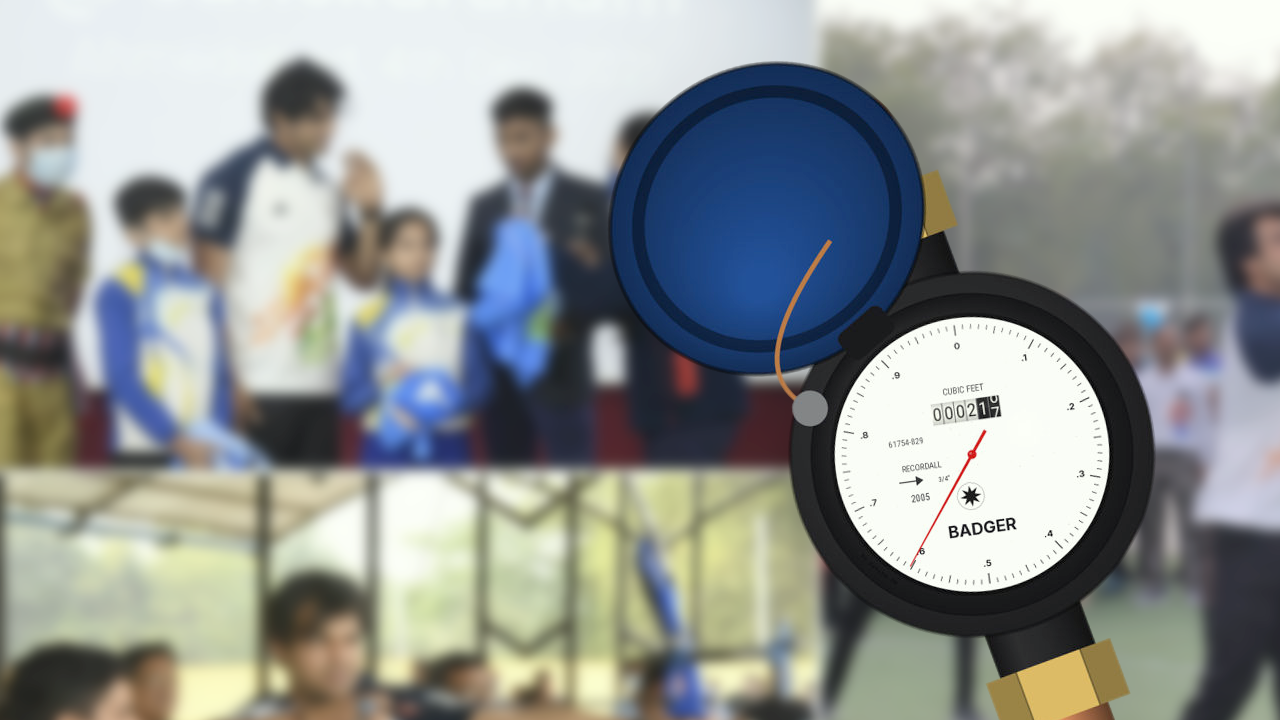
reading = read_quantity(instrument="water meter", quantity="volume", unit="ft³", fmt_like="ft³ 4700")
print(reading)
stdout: ft³ 216.60
